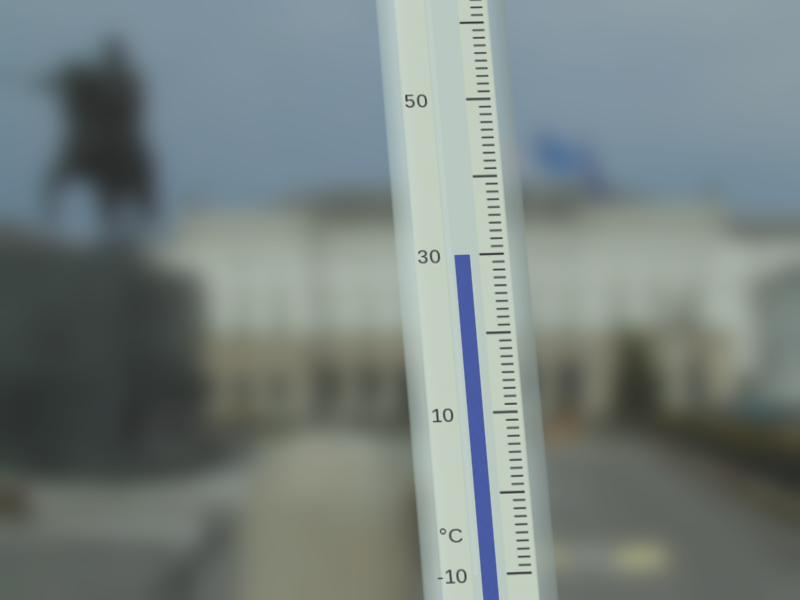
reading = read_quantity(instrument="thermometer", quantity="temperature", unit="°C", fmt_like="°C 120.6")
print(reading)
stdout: °C 30
